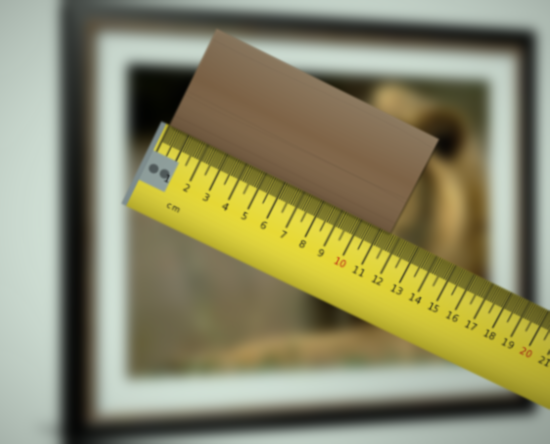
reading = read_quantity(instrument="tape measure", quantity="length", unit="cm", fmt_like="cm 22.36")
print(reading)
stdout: cm 11.5
